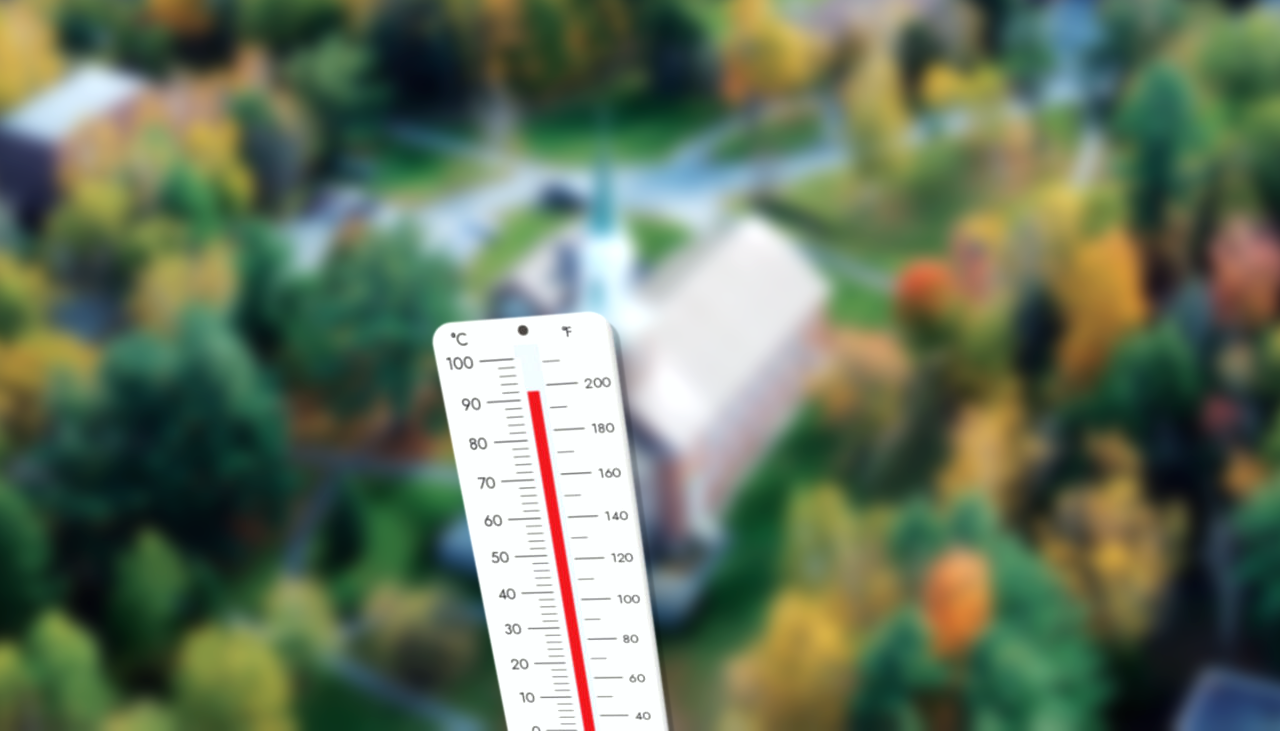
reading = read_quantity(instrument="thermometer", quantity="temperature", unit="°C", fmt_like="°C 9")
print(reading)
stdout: °C 92
